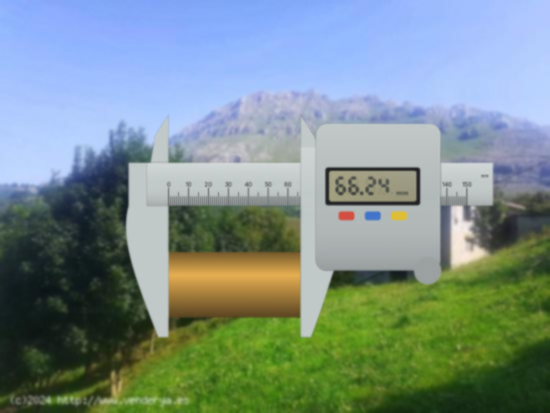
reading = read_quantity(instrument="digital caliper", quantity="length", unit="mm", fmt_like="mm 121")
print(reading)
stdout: mm 66.24
